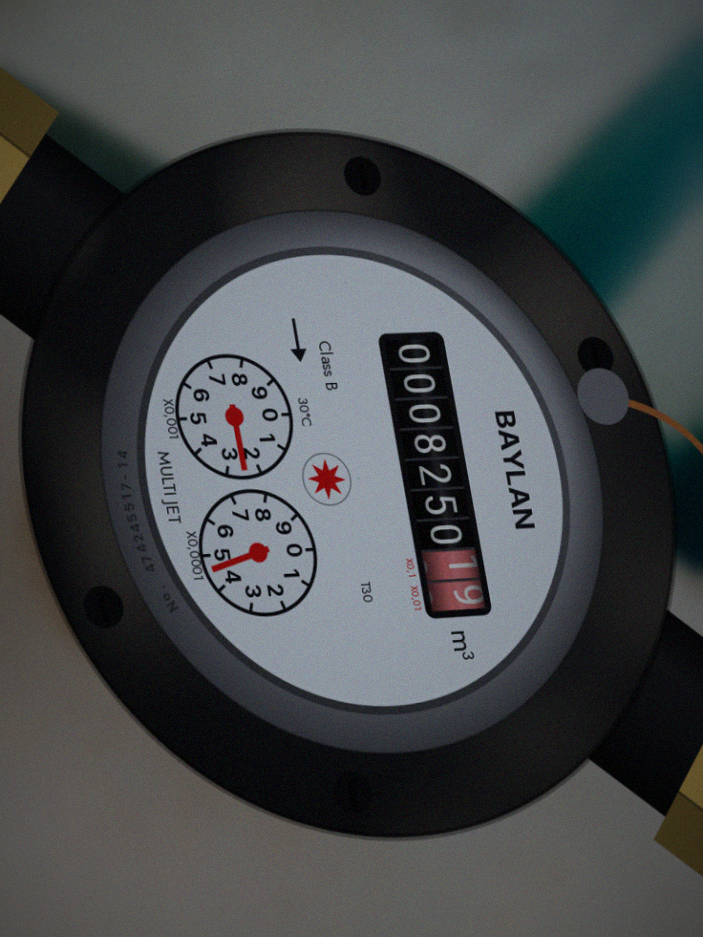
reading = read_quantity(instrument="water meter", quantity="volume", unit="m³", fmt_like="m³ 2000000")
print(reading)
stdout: m³ 8250.1924
